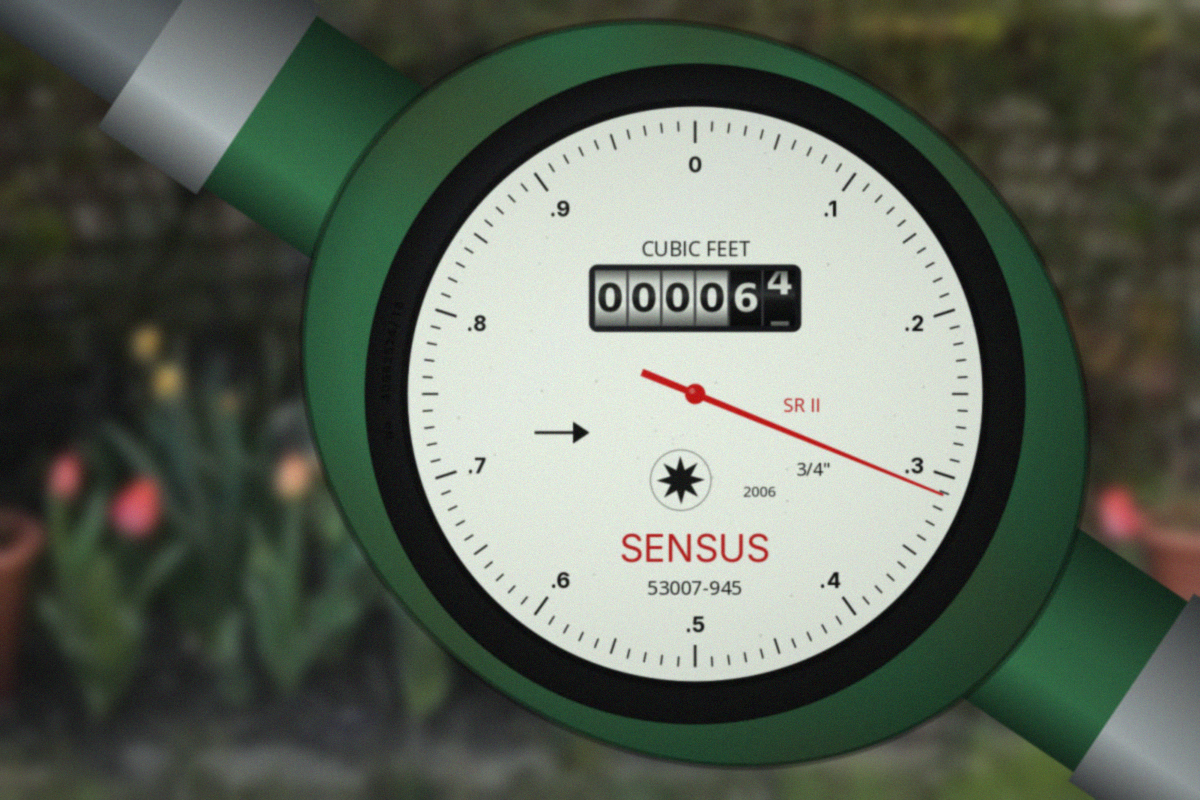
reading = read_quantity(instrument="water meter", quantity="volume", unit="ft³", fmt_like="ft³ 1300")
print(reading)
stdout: ft³ 64.31
